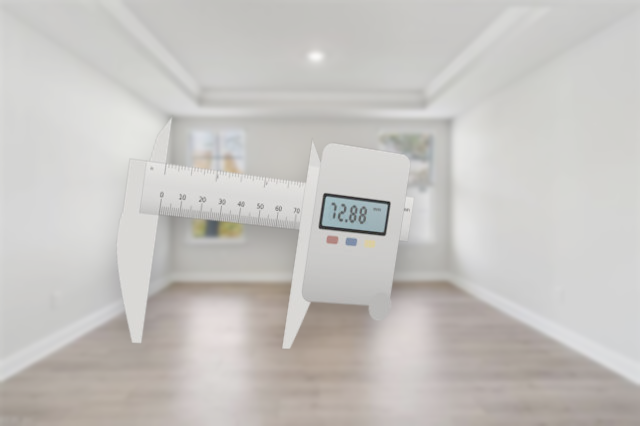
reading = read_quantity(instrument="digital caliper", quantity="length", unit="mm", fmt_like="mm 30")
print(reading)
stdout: mm 72.88
